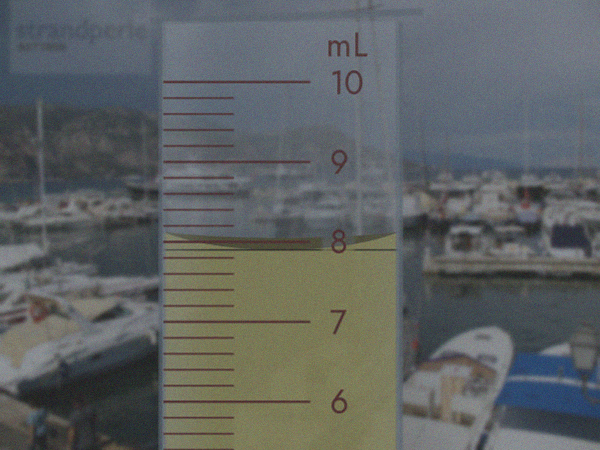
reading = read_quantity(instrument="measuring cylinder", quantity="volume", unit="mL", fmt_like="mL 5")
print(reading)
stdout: mL 7.9
